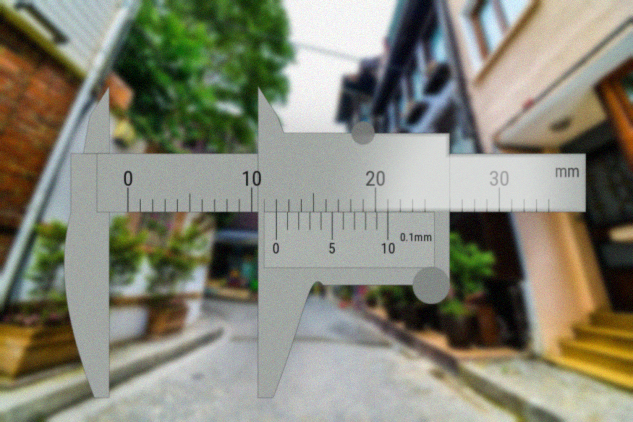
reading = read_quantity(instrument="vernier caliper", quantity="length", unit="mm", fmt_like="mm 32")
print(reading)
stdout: mm 12.0
